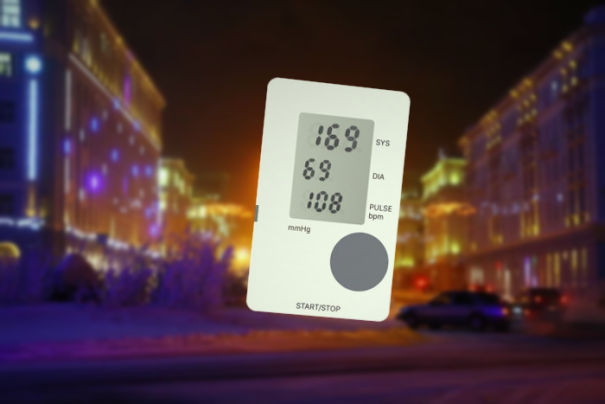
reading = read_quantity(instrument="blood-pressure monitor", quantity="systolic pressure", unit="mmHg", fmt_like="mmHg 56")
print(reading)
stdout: mmHg 169
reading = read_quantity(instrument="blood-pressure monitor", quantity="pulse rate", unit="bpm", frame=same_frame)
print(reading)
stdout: bpm 108
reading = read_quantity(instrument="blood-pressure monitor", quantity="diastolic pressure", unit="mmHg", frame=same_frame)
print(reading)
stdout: mmHg 69
